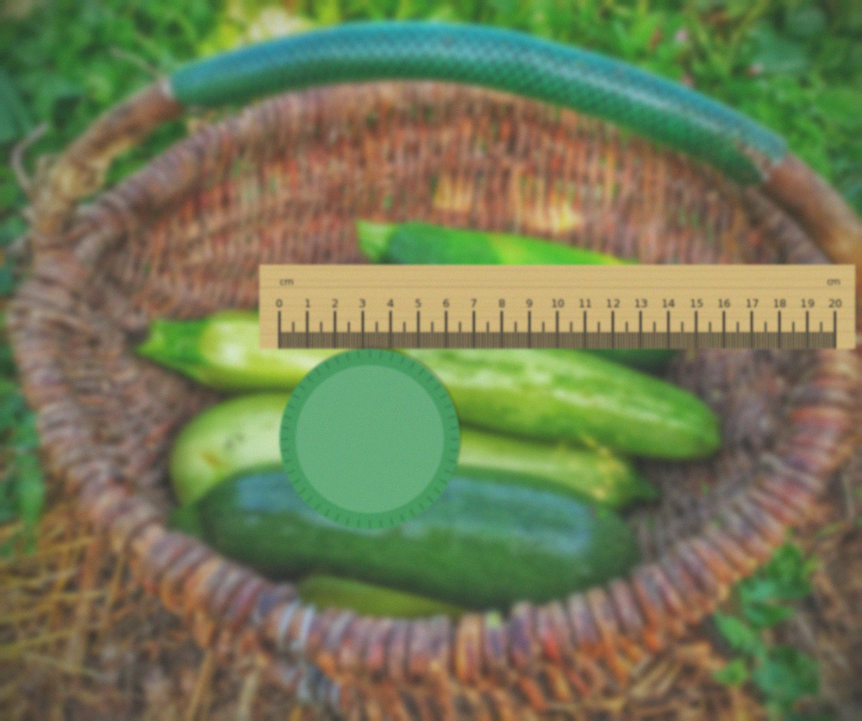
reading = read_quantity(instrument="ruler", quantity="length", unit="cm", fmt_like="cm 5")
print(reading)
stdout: cm 6.5
